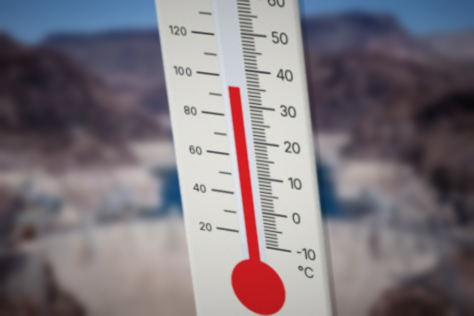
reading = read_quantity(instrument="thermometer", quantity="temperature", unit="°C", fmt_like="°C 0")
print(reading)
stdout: °C 35
